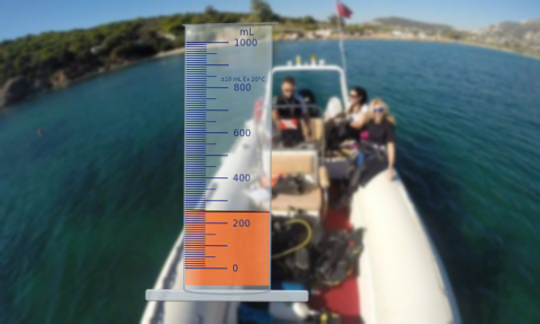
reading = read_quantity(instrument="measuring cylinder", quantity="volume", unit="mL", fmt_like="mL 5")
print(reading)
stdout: mL 250
